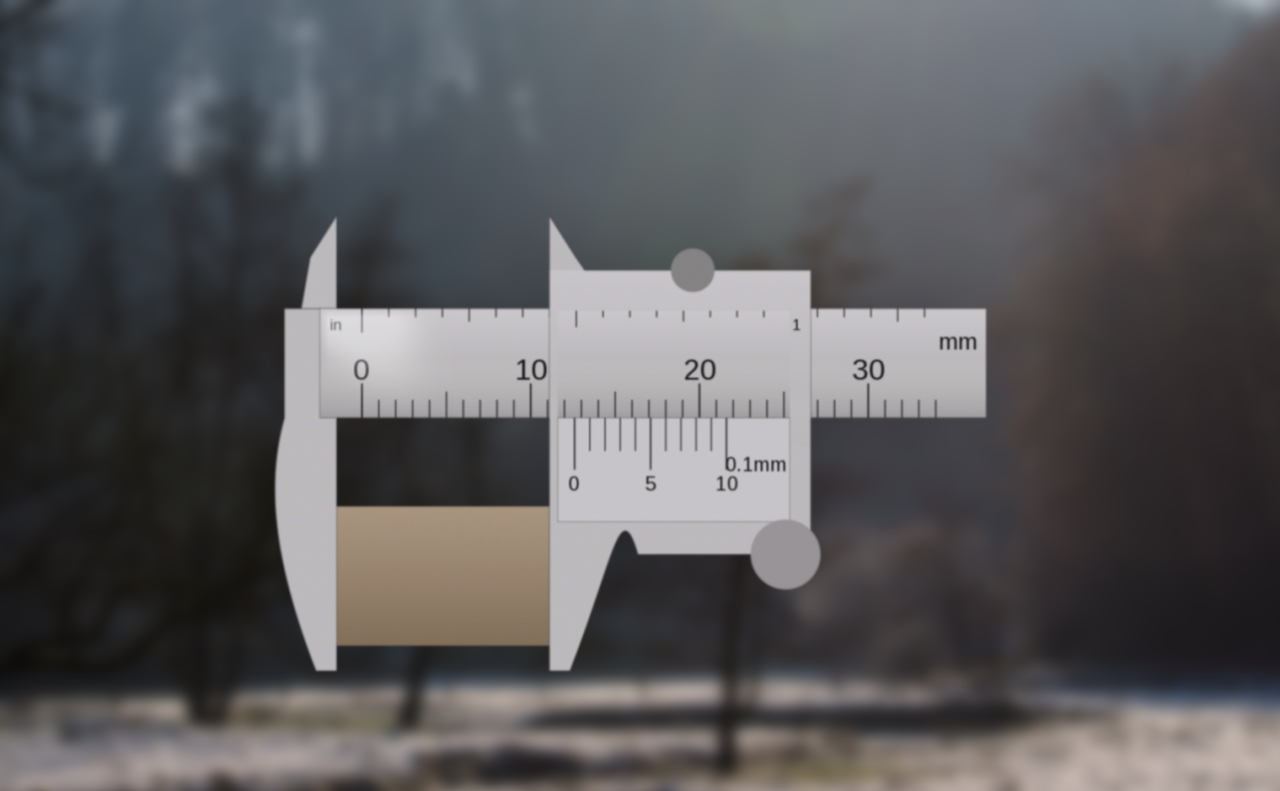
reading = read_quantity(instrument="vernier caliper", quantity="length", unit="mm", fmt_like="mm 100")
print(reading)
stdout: mm 12.6
